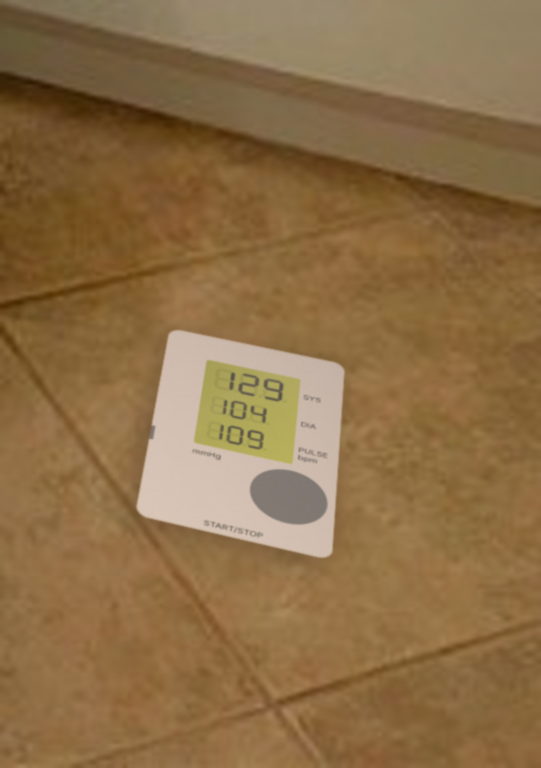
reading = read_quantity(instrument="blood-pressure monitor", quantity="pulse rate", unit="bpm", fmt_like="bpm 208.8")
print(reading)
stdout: bpm 109
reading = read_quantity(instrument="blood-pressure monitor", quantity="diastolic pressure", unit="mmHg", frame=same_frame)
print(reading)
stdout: mmHg 104
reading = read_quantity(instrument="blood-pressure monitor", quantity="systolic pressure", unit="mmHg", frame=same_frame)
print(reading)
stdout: mmHg 129
